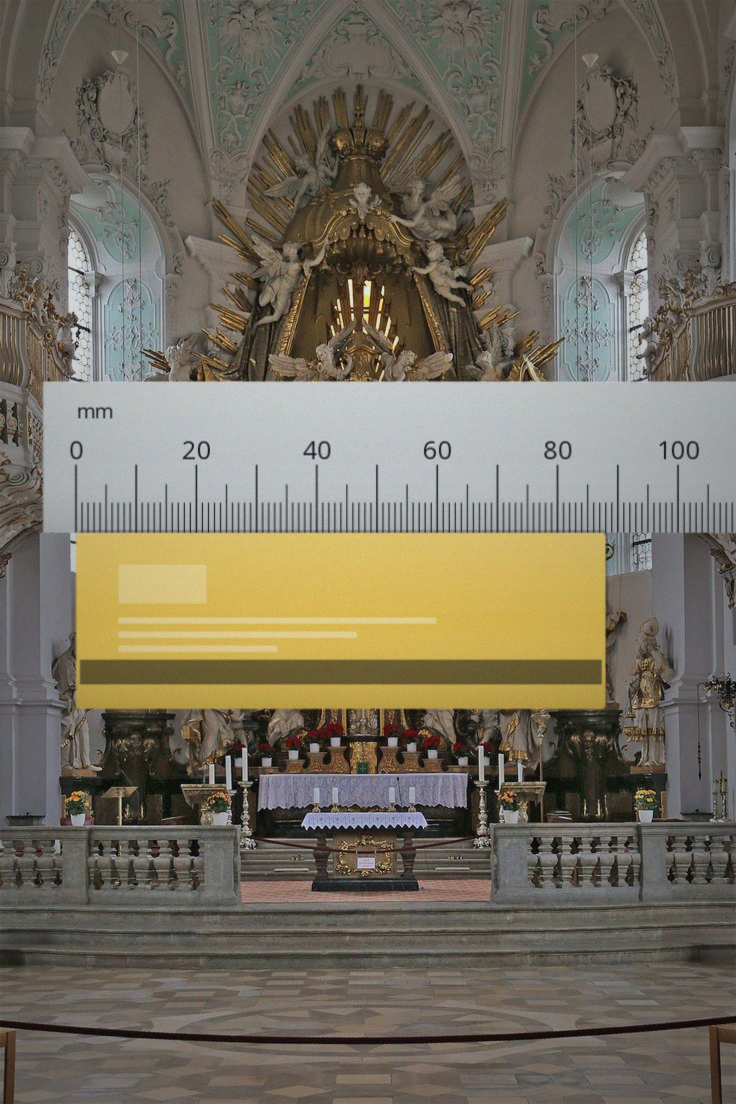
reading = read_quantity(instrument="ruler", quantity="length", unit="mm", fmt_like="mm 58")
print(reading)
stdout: mm 88
